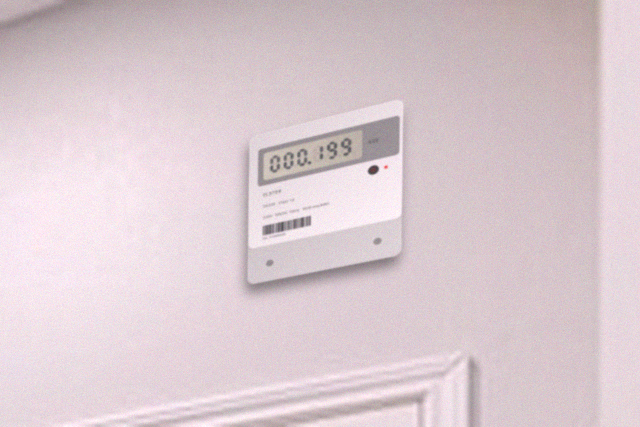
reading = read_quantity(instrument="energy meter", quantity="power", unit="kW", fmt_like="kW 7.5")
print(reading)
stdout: kW 0.199
